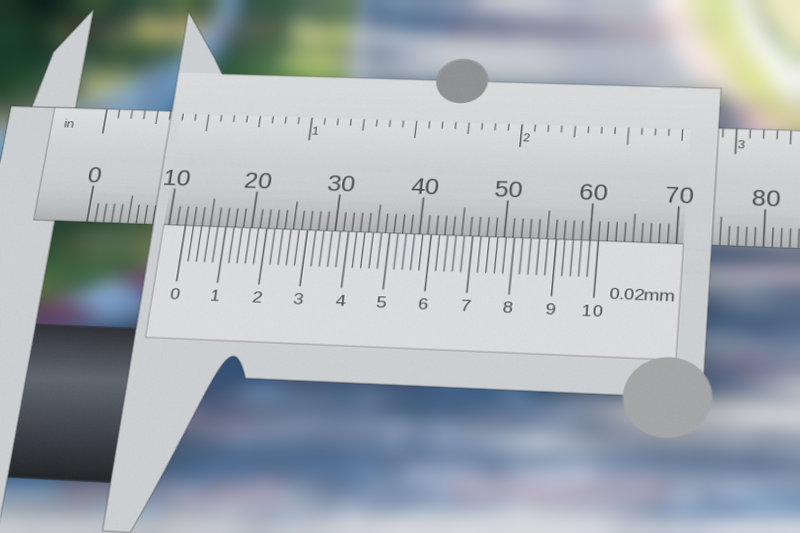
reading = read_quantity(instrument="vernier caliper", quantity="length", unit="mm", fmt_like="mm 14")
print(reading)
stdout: mm 12.0
